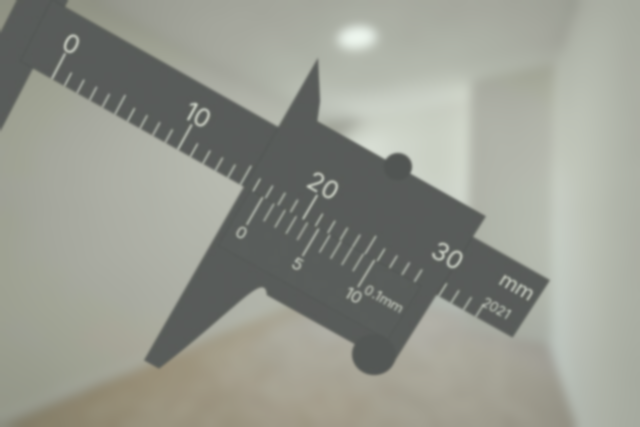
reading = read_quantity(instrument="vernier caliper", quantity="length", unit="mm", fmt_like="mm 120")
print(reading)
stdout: mm 16.8
